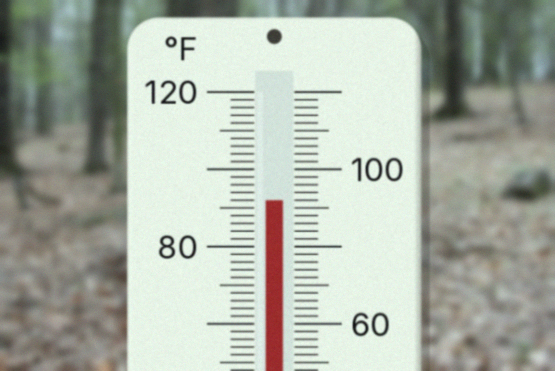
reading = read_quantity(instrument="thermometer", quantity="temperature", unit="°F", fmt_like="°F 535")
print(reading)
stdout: °F 92
